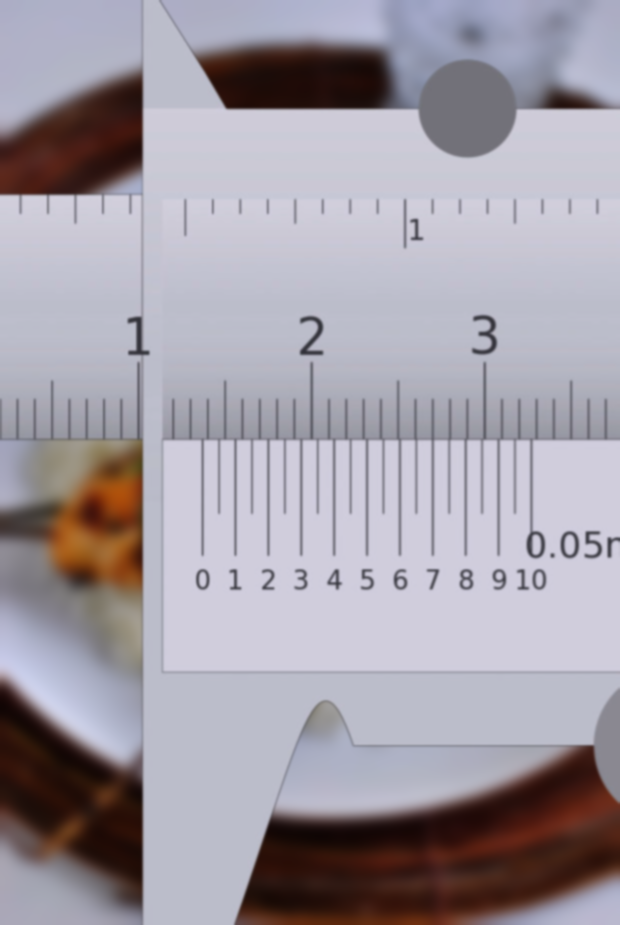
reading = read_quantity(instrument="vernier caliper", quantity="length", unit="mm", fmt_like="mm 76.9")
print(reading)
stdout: mm 13.7
